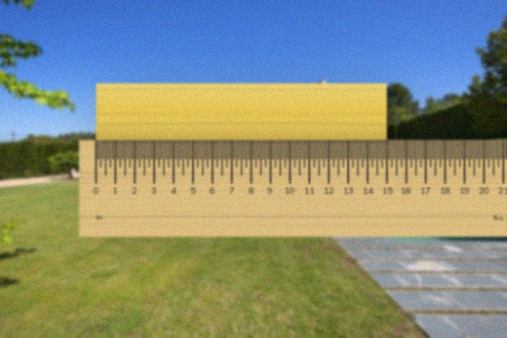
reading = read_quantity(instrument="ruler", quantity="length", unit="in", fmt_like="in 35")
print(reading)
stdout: in 15
